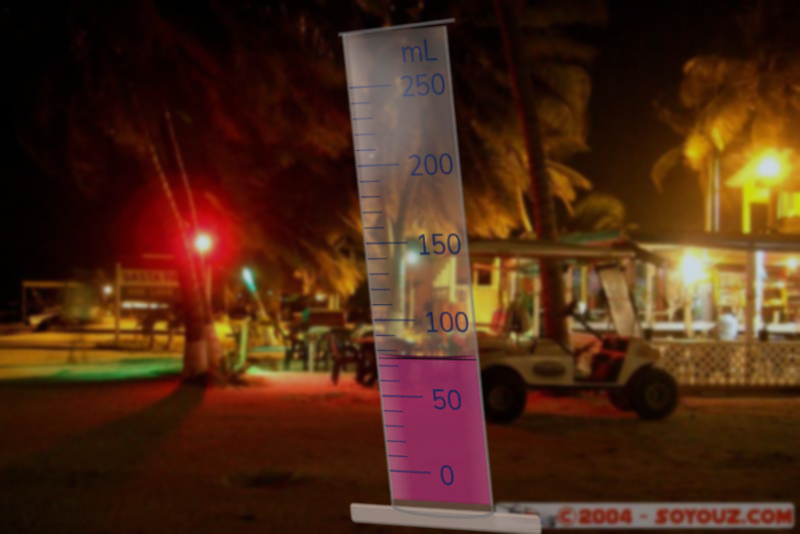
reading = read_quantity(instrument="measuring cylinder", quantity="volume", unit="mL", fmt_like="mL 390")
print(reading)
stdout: mL 75
